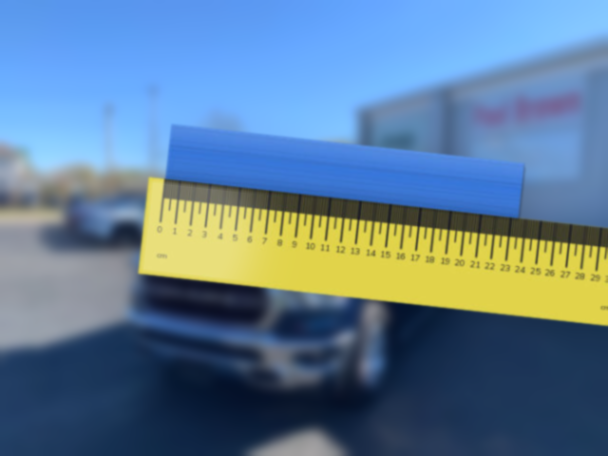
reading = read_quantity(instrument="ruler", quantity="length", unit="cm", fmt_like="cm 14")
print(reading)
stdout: cm 23.5
